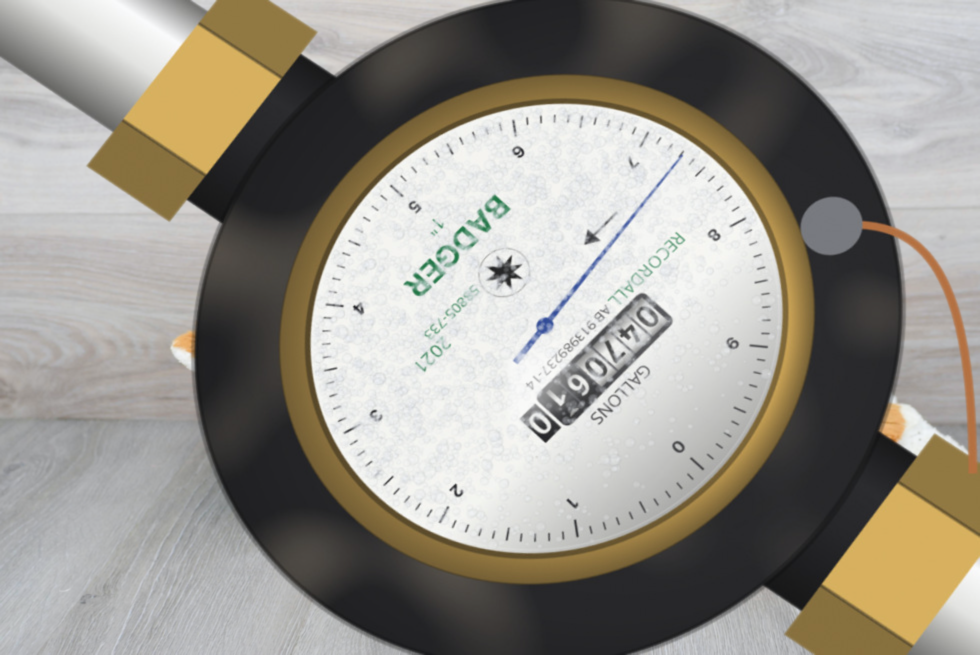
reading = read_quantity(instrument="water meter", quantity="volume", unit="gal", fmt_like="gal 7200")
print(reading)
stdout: gal 470607.3
